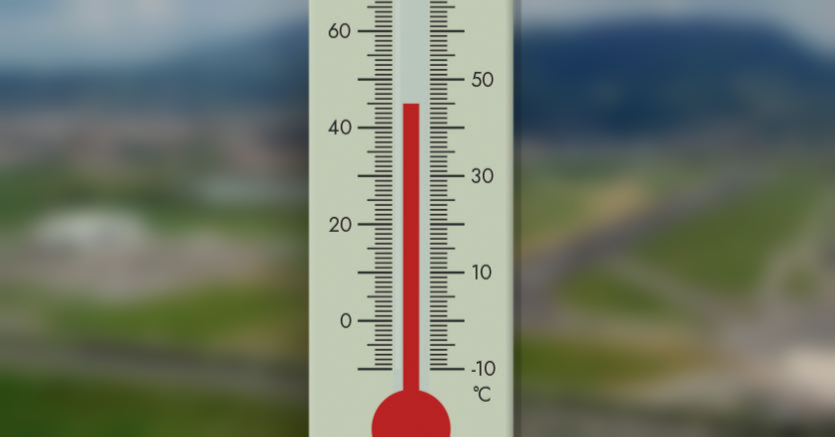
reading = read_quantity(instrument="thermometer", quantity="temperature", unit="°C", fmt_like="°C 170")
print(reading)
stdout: °C 45
